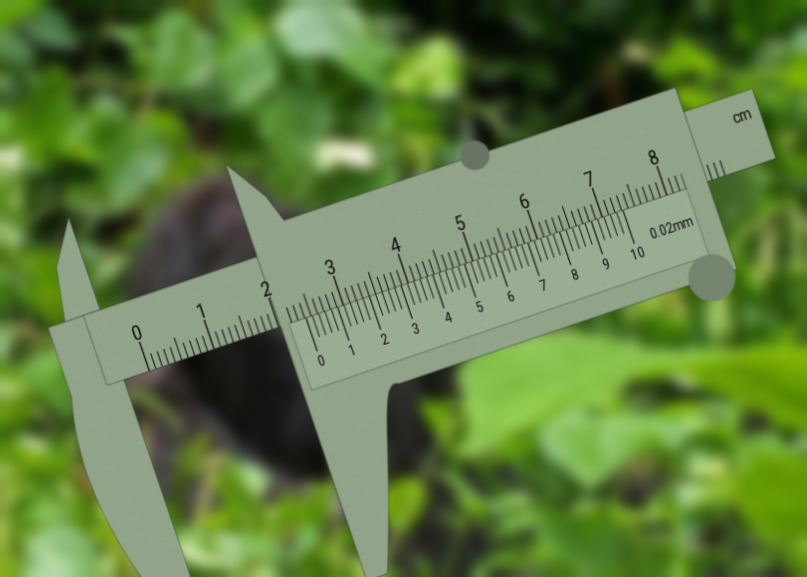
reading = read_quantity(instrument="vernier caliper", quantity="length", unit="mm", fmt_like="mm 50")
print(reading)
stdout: mm 24.2
